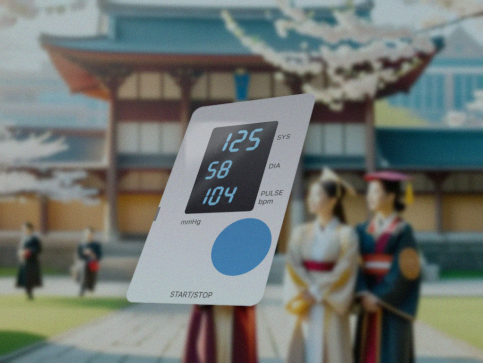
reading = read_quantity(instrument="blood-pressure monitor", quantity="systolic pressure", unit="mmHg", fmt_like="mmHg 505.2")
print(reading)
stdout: mmHg 125
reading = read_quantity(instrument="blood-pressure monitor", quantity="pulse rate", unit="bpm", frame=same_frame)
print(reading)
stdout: bpm 104
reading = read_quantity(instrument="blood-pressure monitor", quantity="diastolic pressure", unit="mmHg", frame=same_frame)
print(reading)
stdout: mmHg 58
